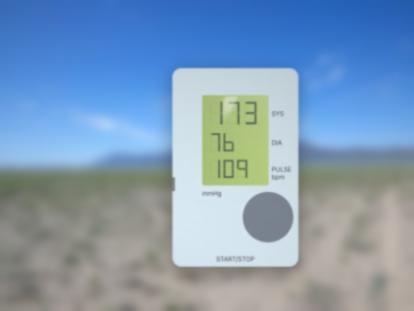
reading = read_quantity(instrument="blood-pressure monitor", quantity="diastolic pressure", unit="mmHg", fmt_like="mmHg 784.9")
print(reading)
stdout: mmHg 76
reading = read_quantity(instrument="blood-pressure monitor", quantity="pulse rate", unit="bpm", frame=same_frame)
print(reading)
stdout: bpm 109
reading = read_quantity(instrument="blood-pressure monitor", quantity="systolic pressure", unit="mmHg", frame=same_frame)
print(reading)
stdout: mmHg 173
